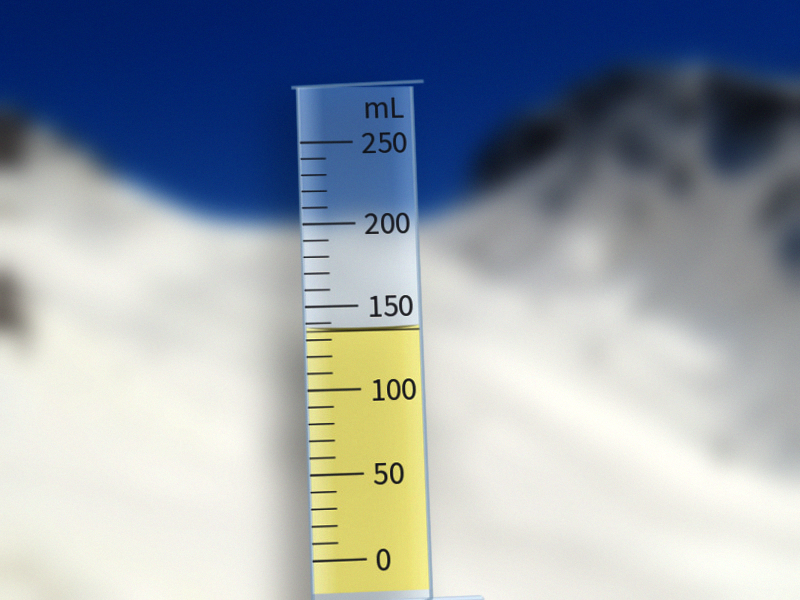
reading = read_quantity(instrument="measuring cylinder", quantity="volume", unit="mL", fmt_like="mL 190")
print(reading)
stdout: mL 135
